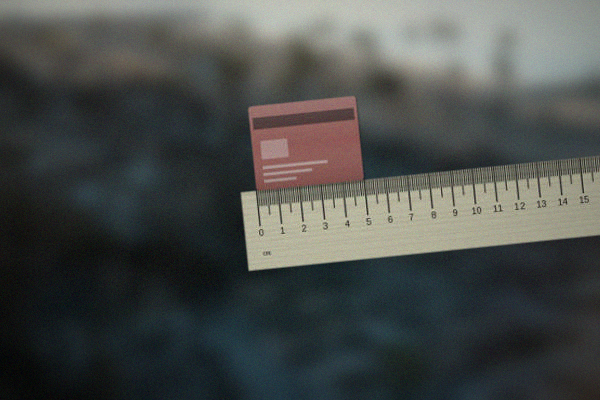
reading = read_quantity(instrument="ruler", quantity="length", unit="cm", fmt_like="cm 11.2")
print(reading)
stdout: cm 5
